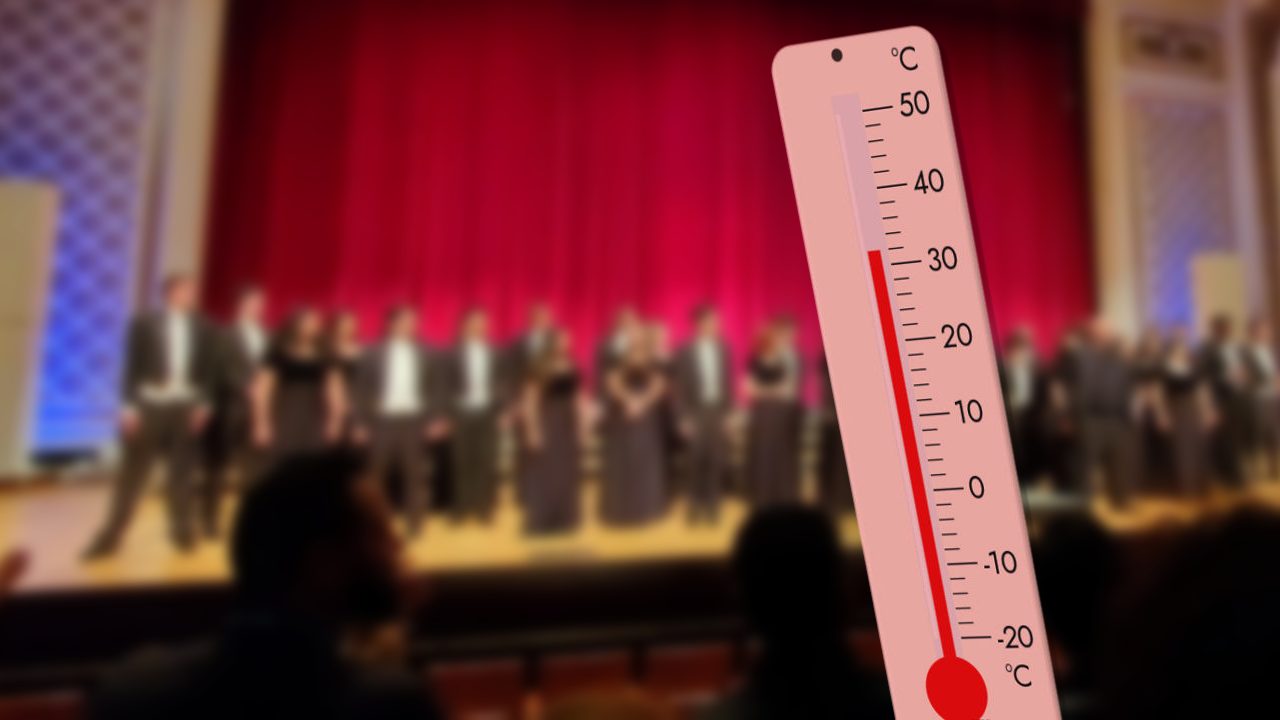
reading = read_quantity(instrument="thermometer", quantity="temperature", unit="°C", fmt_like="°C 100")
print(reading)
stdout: °C 32
